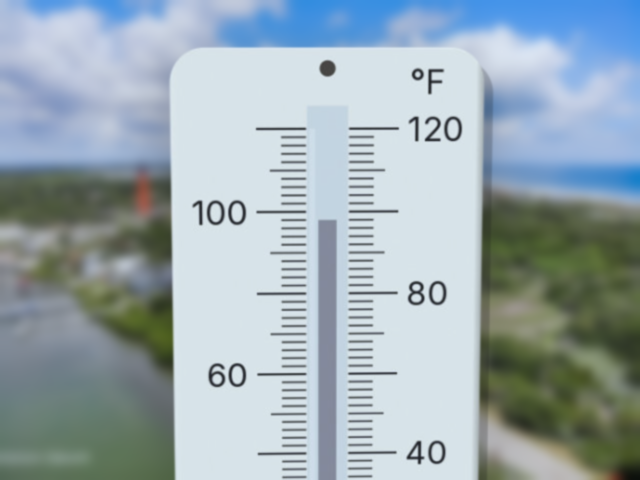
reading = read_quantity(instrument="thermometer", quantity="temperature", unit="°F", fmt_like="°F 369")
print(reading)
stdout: °F 98
